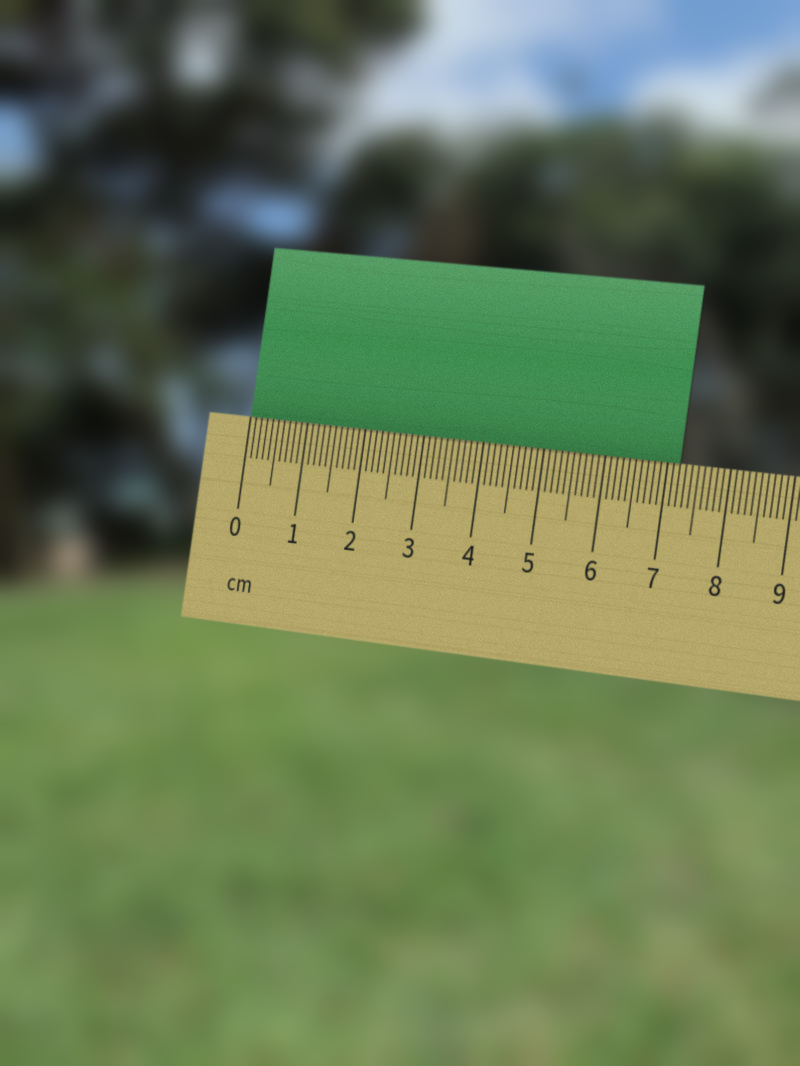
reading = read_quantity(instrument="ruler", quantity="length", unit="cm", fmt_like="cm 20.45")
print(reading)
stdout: cm 7.2
